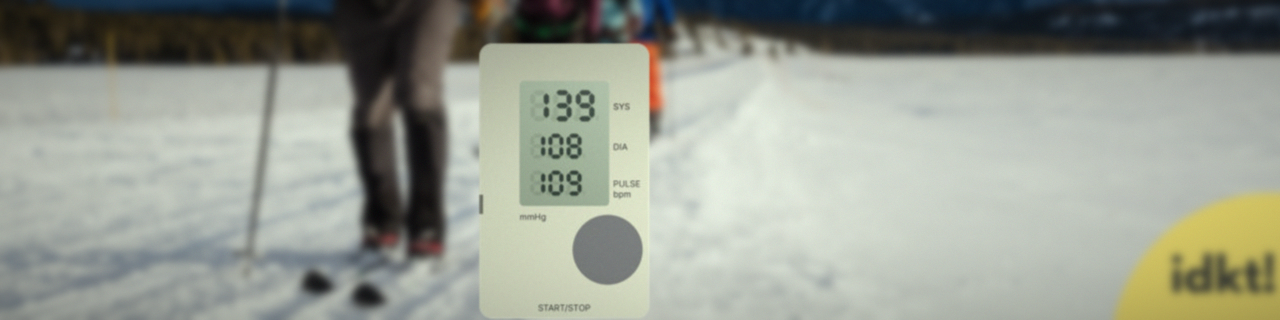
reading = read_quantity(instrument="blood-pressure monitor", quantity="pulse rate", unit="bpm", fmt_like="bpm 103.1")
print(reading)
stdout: bpm 109
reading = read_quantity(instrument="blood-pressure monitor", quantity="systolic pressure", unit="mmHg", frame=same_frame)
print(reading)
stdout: mmHg 139
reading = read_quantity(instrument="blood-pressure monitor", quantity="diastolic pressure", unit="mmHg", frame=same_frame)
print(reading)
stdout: mmHg 108
